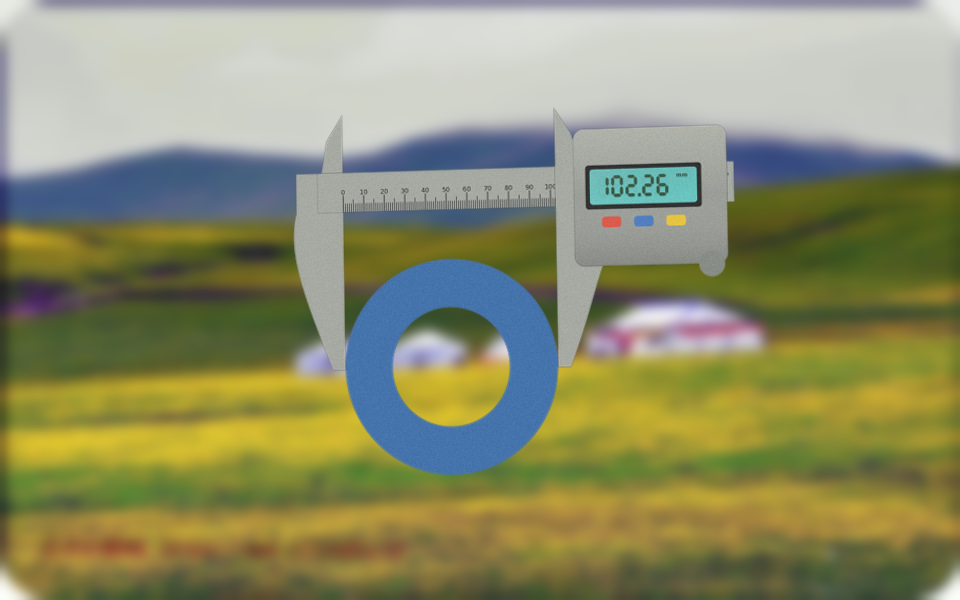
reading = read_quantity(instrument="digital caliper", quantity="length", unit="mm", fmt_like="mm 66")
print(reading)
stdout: mm 102.26
